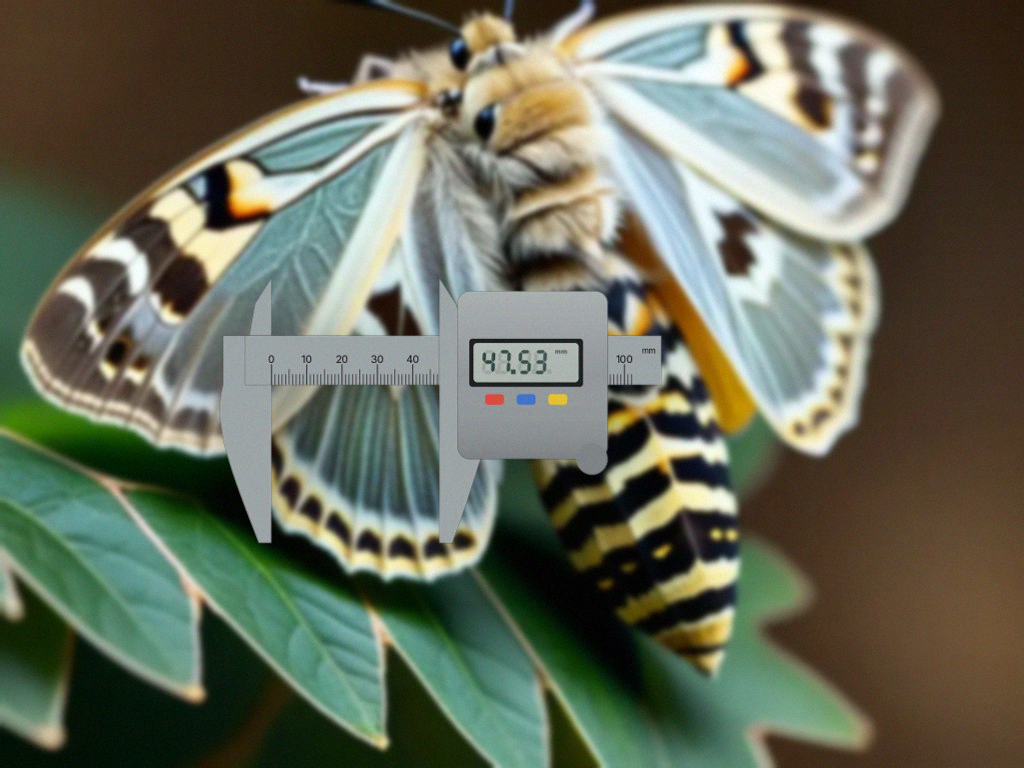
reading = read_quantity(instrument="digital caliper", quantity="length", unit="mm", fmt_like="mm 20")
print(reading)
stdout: mm 47.53
